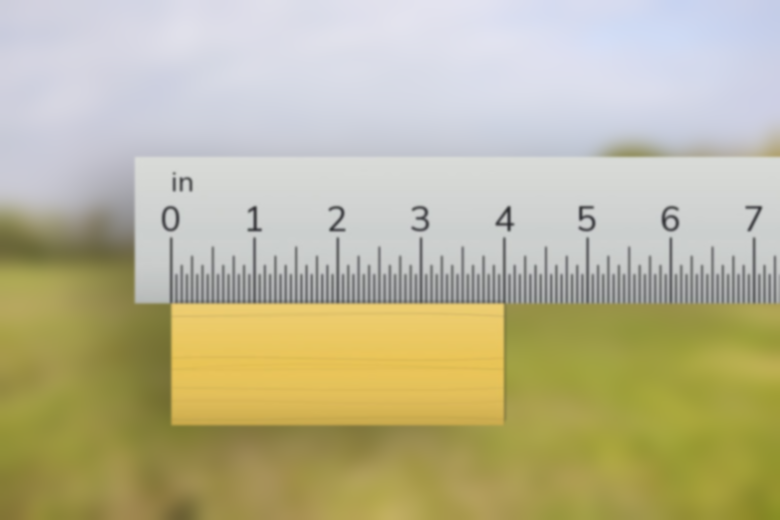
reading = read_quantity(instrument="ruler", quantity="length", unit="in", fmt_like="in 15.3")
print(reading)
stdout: in 4
